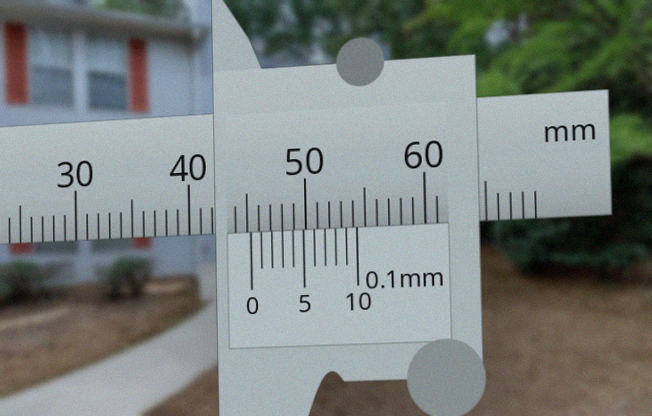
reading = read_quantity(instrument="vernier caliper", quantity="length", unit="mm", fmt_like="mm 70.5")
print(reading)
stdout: mm 45.3
